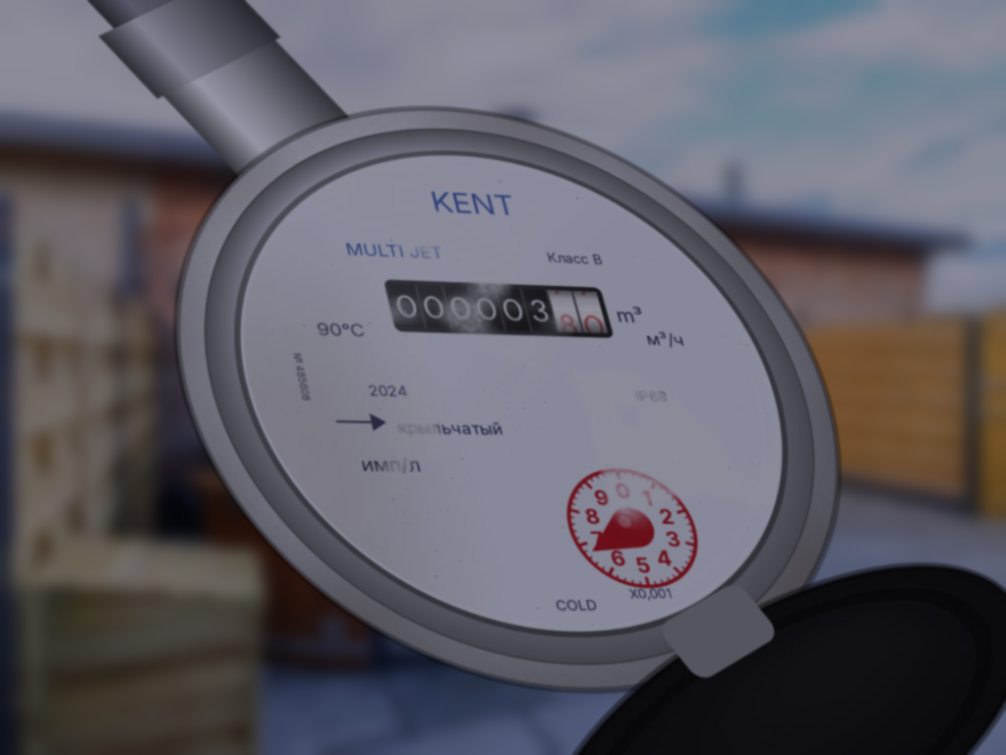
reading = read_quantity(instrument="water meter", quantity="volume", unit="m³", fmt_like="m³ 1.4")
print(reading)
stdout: m³ 3.796
